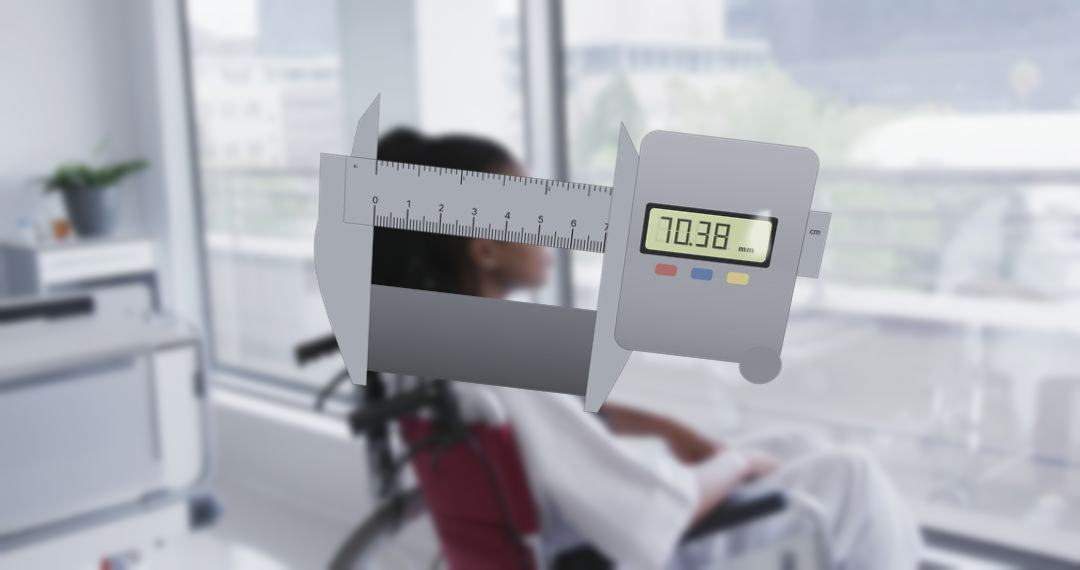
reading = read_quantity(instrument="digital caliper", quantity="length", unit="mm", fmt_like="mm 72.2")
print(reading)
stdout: mm 70.38
